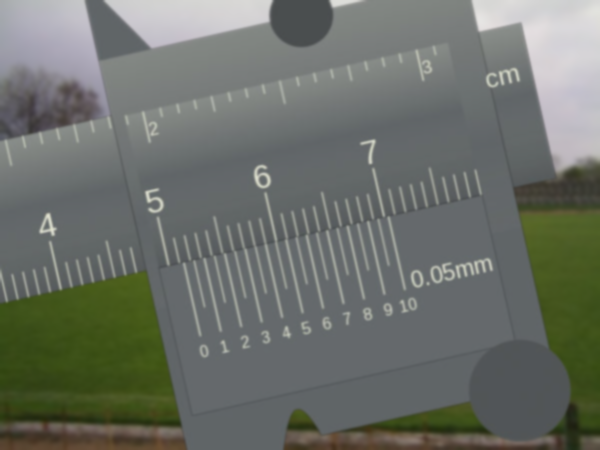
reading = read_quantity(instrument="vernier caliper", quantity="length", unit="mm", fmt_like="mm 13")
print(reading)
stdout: mm 51.4
